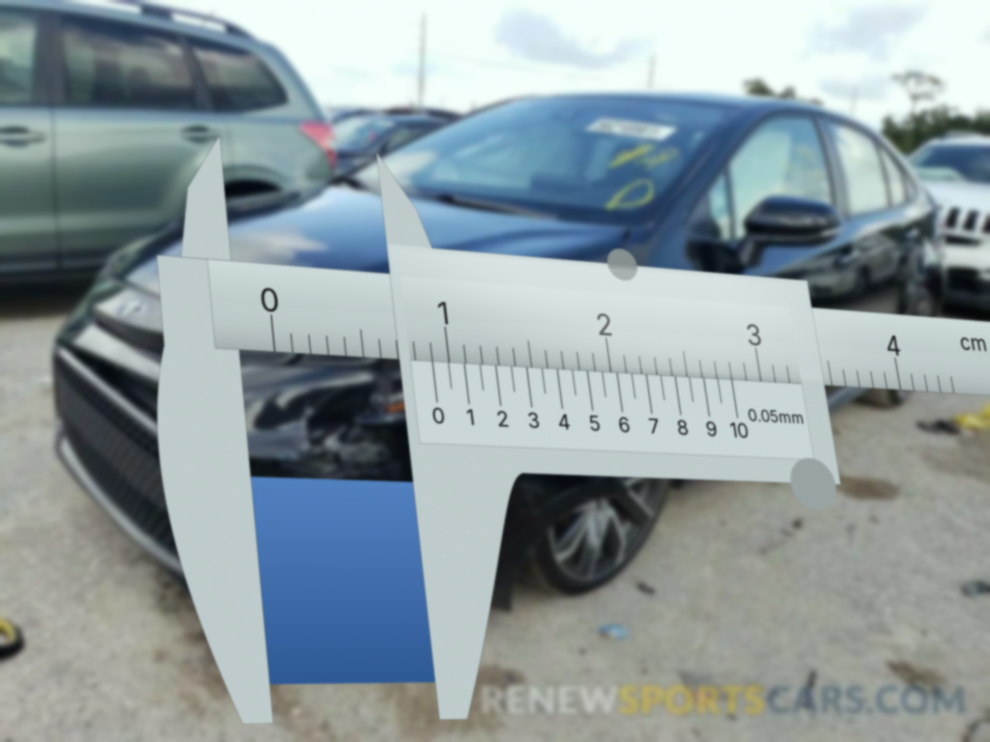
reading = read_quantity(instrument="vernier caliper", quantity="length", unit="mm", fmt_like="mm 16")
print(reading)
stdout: mm 9.0
